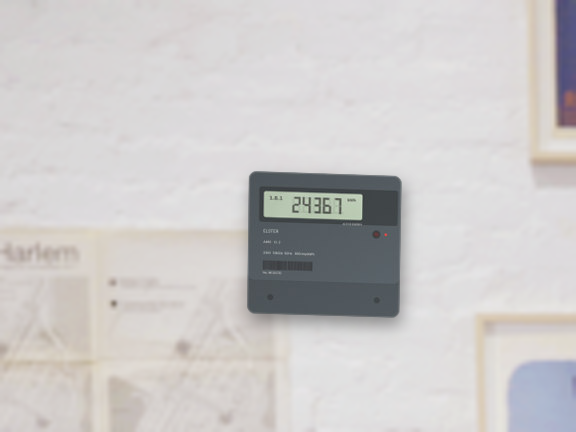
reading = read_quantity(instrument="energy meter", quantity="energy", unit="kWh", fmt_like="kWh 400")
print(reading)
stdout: kWh 24367
